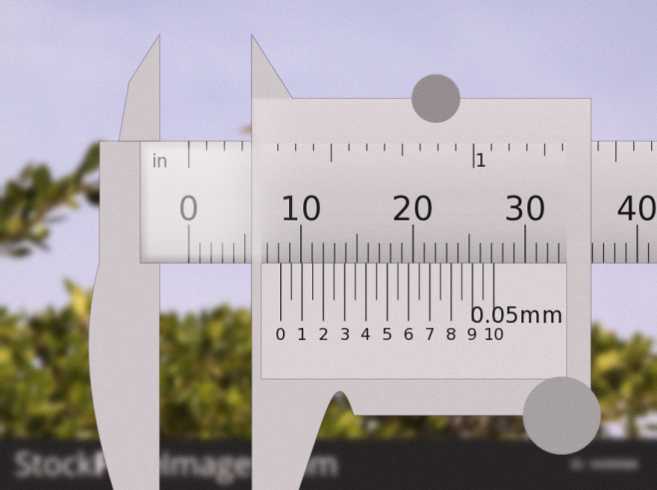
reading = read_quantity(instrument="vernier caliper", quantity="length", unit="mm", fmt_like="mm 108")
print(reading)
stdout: mm 8.2
